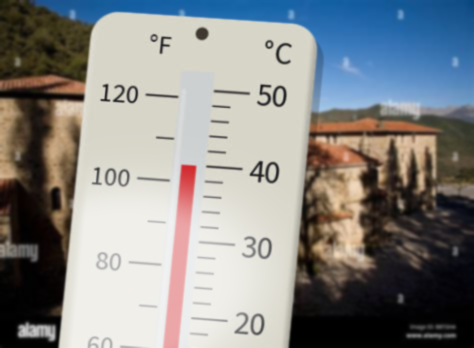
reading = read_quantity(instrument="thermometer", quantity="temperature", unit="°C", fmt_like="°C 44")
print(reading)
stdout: °C 40
